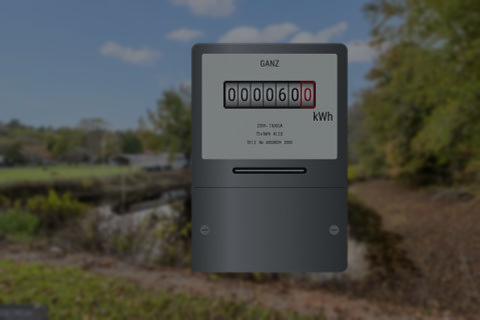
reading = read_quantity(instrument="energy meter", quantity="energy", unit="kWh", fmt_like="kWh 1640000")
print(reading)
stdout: kWh 60.0
